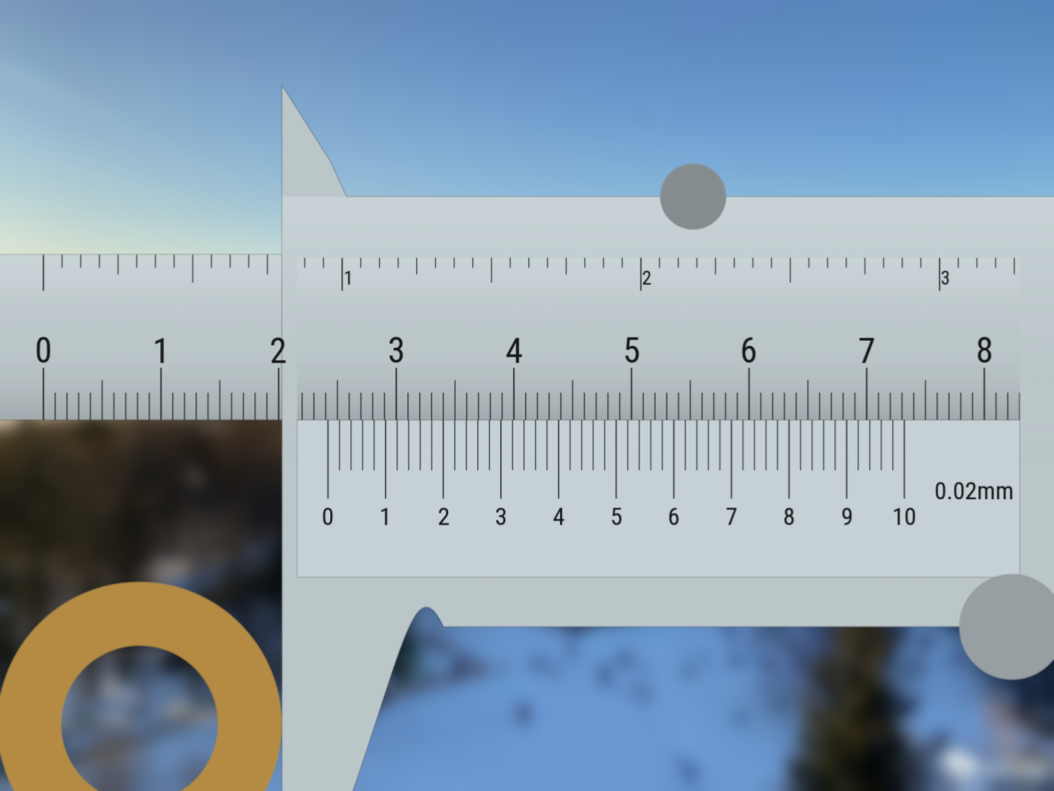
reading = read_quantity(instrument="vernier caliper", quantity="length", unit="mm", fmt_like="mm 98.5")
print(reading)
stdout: mm 24.2
